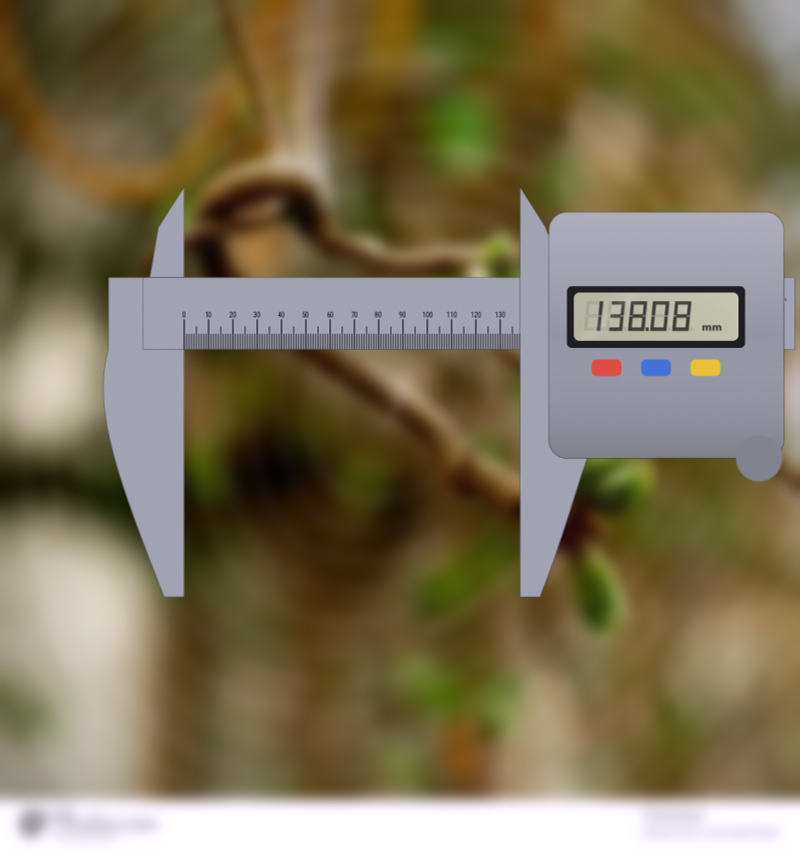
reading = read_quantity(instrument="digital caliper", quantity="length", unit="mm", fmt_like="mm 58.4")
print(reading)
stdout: mm 138.08
